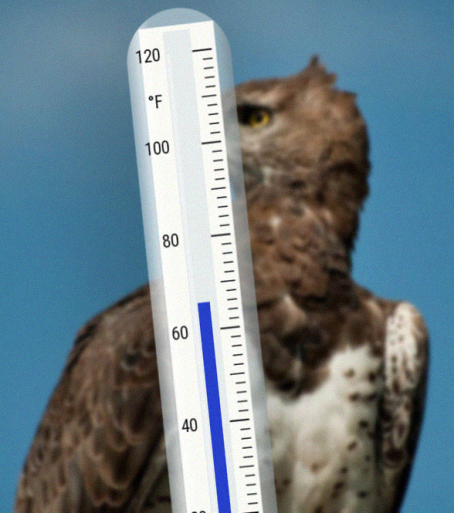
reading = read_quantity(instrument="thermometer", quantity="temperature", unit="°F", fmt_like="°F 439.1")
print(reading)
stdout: °F 66
